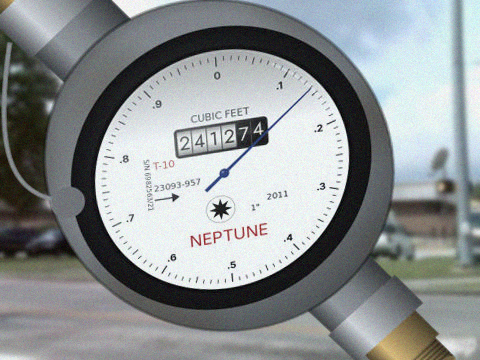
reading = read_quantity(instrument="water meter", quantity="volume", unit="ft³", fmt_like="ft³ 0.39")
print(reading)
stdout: ft³ 241274.14
